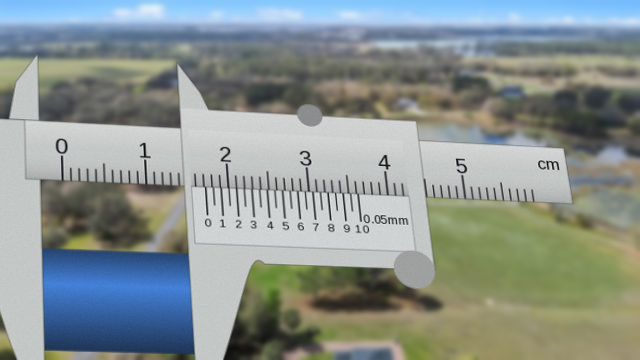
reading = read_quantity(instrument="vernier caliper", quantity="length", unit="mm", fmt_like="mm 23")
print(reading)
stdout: mm 17.2
